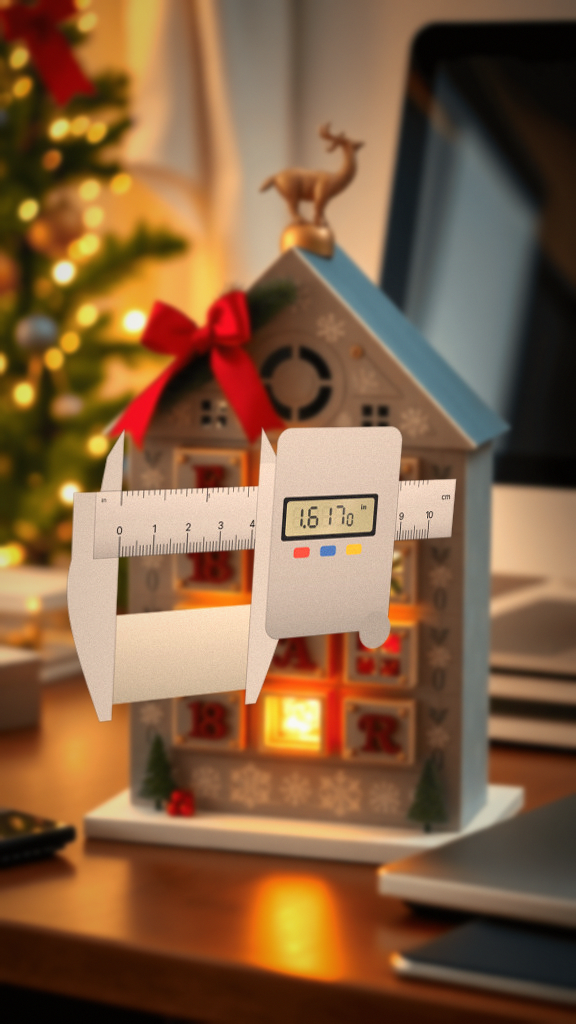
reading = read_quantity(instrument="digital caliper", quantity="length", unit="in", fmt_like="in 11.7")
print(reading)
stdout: in 1.6170
